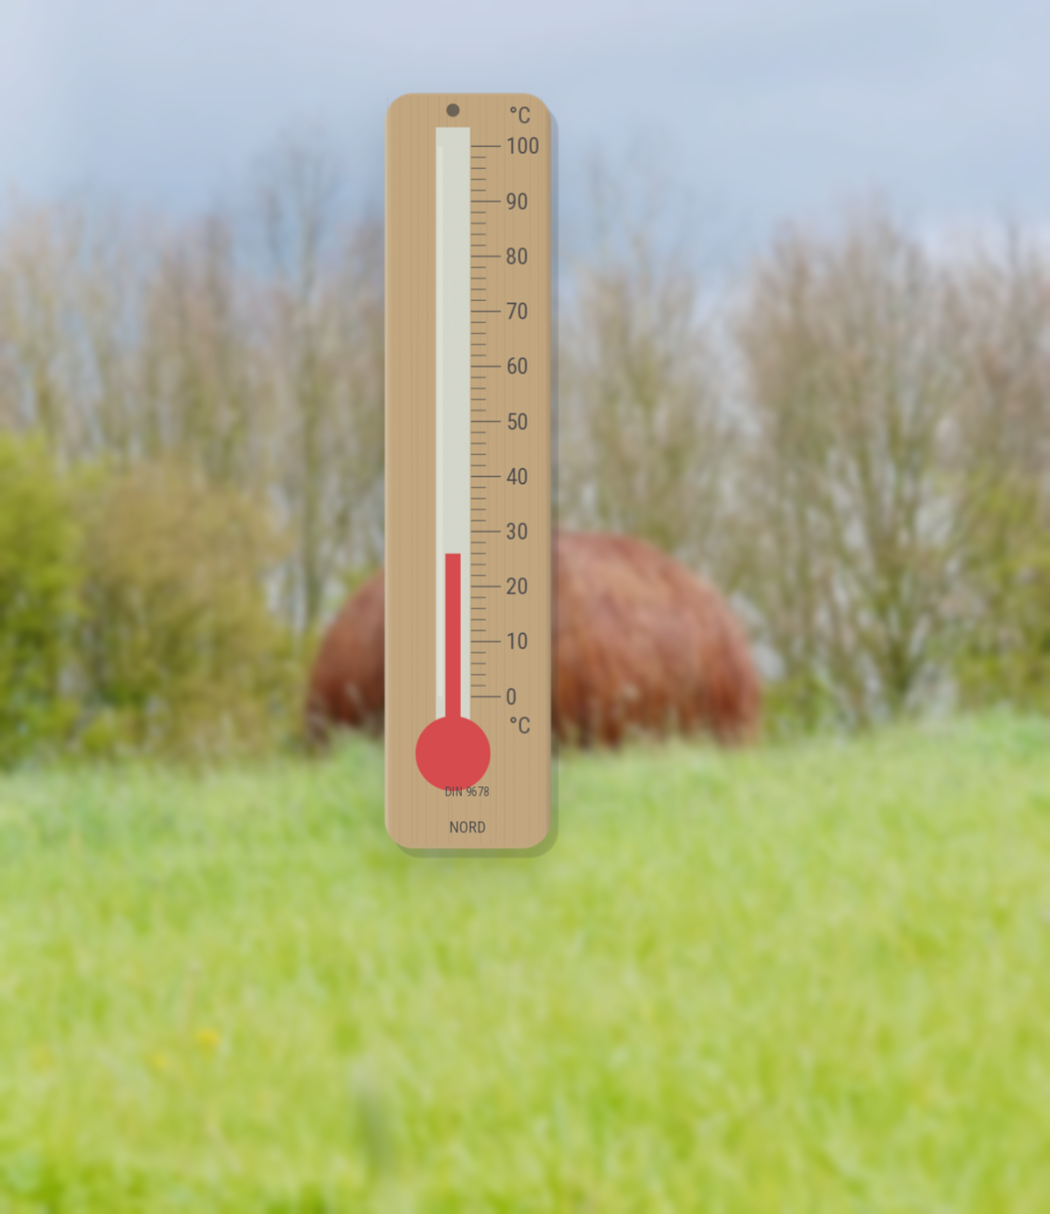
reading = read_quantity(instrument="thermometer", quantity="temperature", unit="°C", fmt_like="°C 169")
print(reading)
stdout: °C 26
